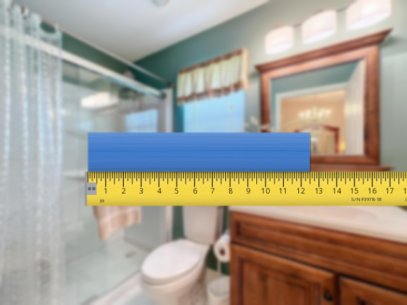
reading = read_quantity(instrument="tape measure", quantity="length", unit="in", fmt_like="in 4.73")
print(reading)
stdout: in 12.5
